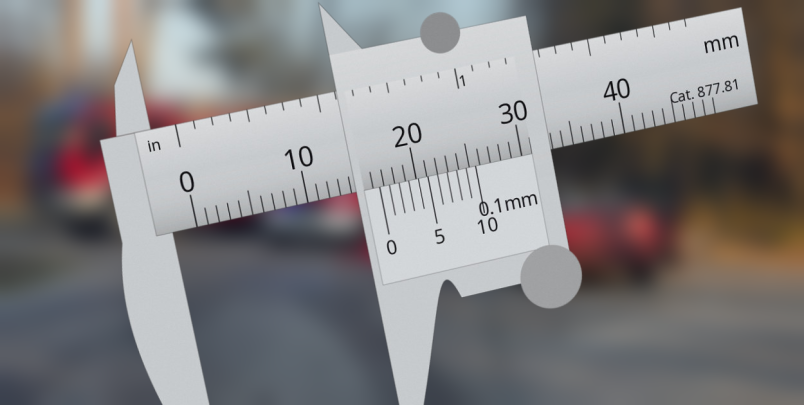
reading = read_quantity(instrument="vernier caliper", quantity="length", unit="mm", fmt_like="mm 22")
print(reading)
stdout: mm 16.6
